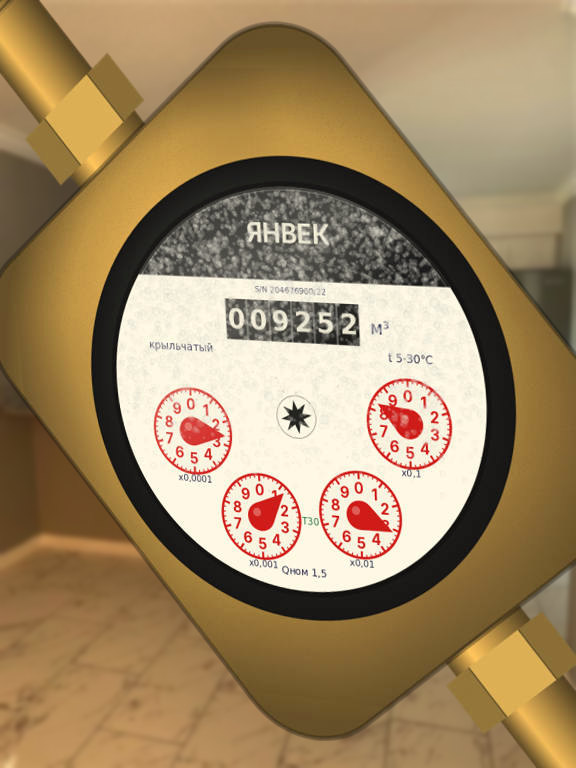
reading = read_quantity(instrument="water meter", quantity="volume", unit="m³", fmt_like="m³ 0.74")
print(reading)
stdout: m³ 9252.8312
